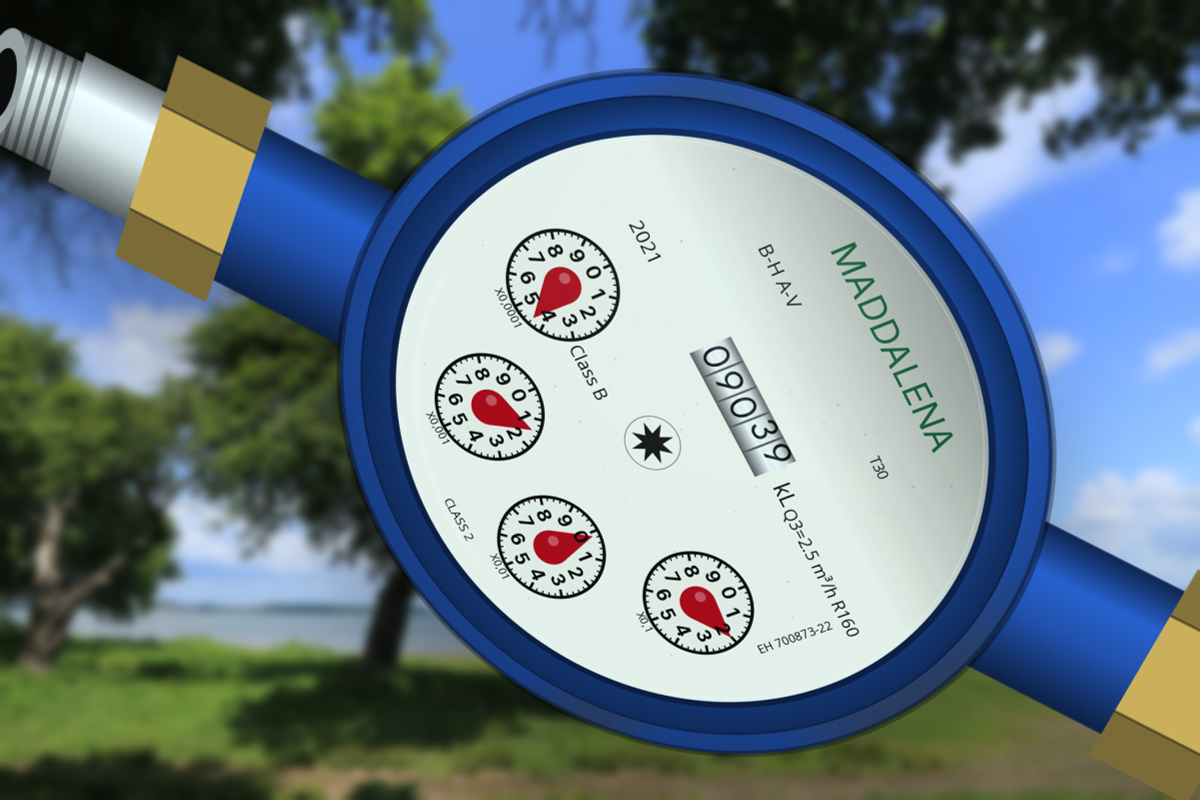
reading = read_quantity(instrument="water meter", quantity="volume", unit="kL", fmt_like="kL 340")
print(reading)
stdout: kL 9039.2014
